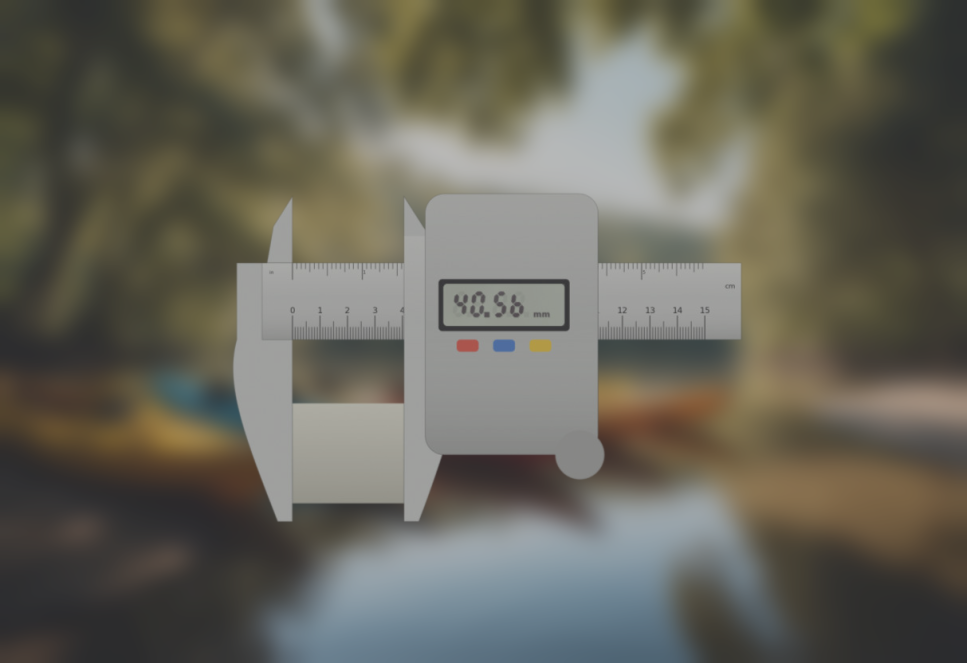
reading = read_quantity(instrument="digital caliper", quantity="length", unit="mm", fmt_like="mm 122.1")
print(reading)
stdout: mm 40.56
